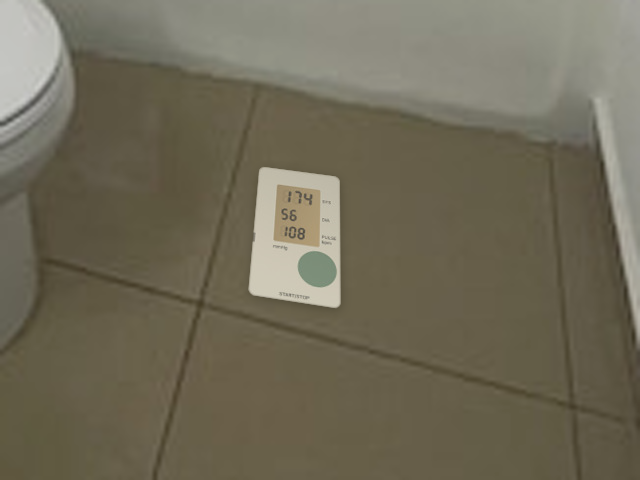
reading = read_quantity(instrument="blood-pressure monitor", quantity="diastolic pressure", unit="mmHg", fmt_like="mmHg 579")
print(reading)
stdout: mmHg 56
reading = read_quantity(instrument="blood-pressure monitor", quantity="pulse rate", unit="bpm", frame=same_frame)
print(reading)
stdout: bpm 108
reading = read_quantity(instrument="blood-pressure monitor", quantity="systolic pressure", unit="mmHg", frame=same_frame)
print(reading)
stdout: mmHg 174
